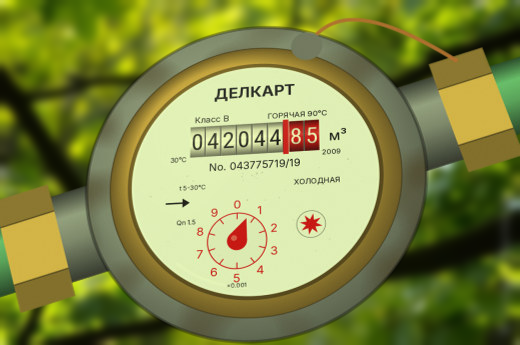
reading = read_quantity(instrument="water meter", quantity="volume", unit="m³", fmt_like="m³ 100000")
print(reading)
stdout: m³ 42044.850
